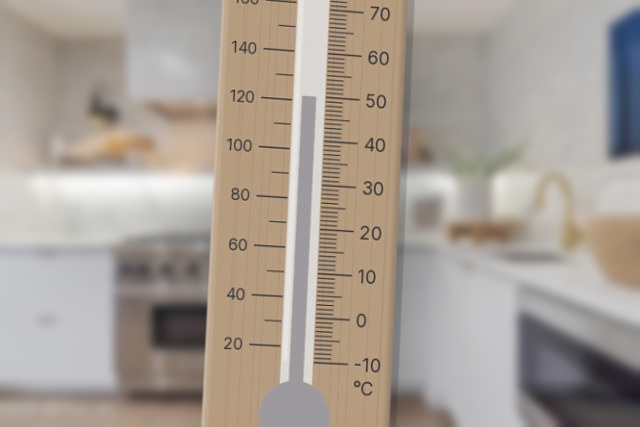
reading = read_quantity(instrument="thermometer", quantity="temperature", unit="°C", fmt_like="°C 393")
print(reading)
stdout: °C 50
